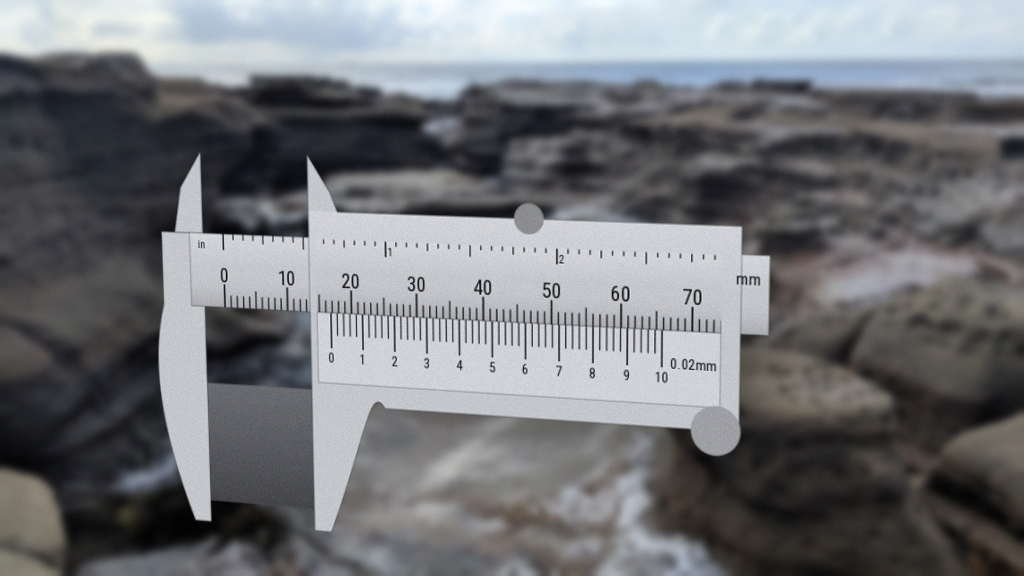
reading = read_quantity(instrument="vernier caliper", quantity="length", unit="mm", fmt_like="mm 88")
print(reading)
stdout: mm 16.8
